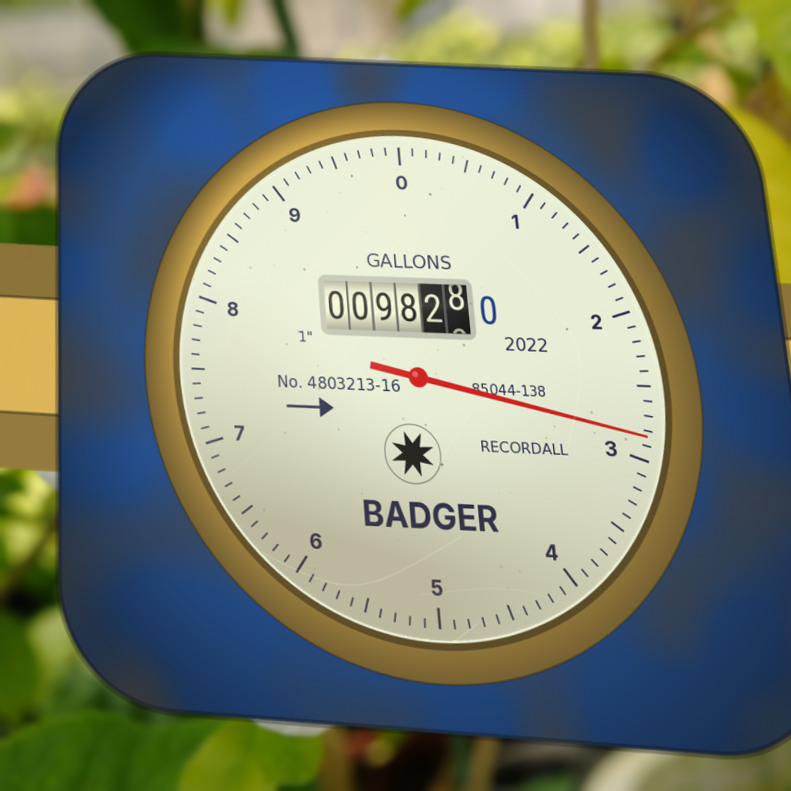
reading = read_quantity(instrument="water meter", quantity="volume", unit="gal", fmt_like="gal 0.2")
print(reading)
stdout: gal 98282.8
